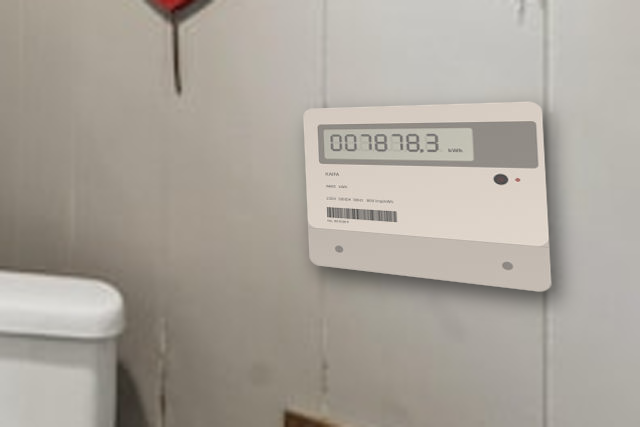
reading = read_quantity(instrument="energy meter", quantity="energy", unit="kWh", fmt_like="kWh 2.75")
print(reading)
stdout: kWh 7878.3
